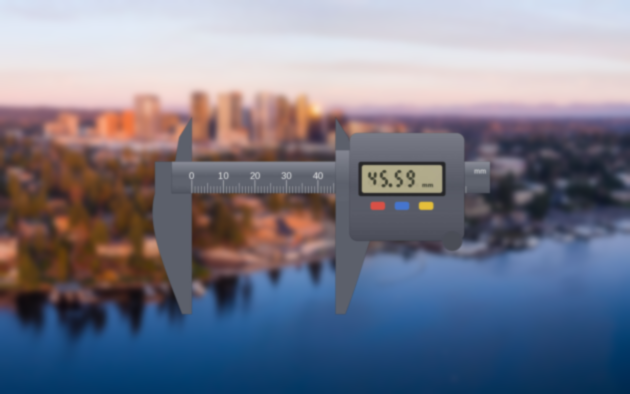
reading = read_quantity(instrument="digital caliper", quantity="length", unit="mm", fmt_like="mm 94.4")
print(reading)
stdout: mm 45.59
